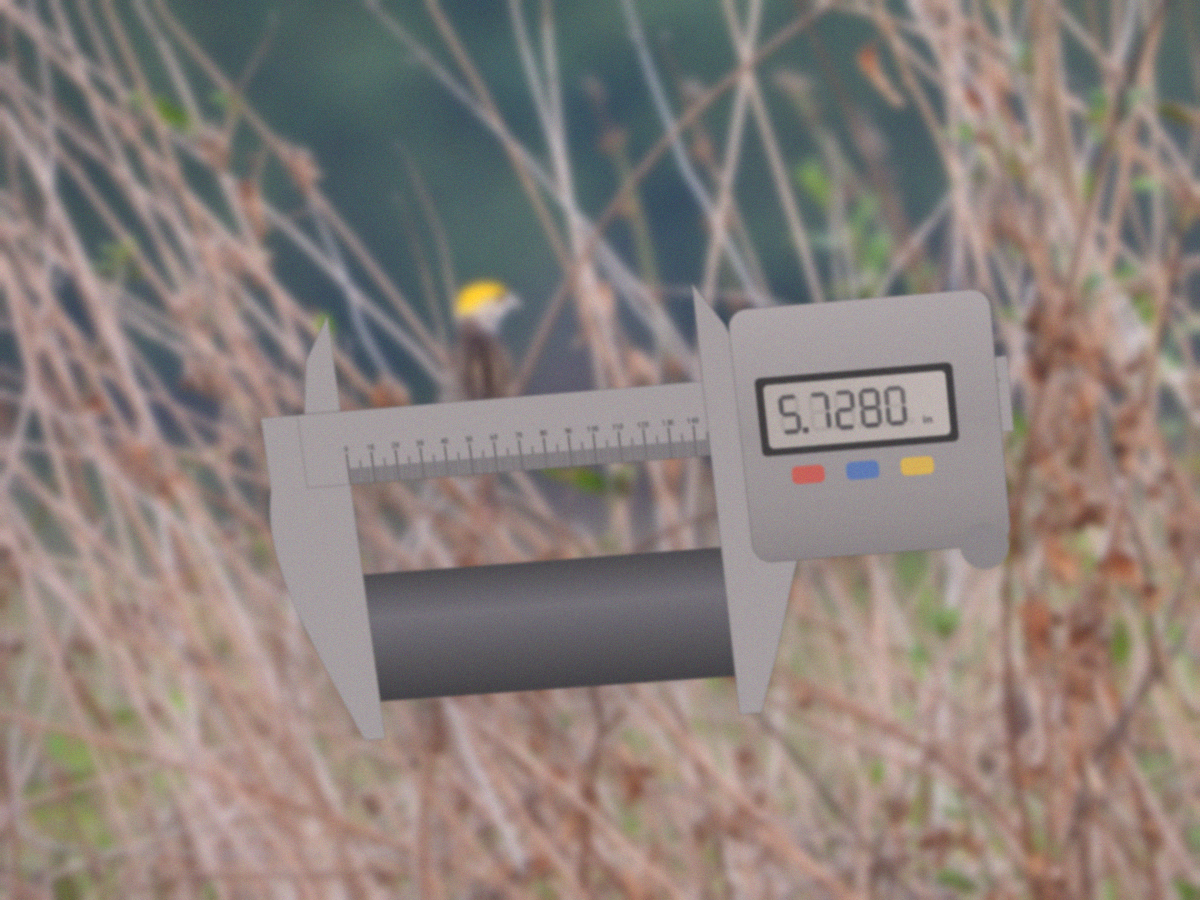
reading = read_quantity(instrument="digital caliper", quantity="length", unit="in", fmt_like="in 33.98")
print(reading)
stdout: in 5.7280
